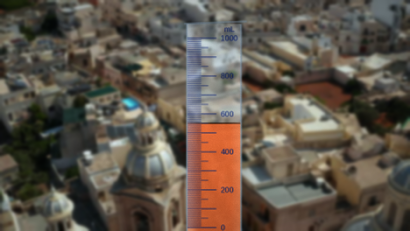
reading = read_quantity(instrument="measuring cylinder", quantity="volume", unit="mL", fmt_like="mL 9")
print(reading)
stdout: mL 550
